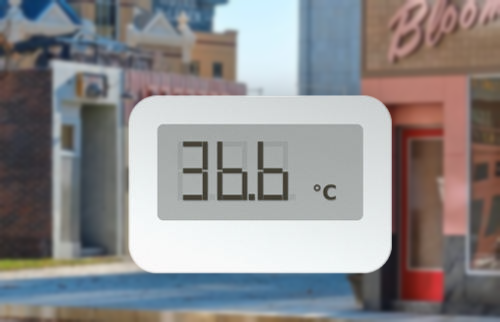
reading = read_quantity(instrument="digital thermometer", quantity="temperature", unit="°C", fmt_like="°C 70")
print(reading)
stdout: °C 36.6
